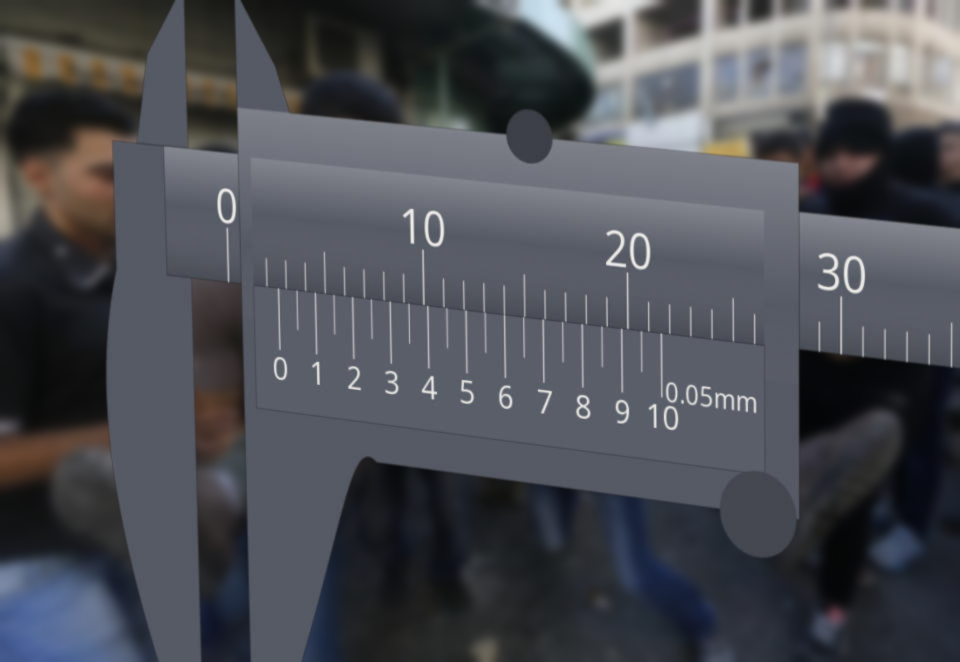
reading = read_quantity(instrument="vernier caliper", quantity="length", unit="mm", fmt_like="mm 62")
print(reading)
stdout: mm 2.6
